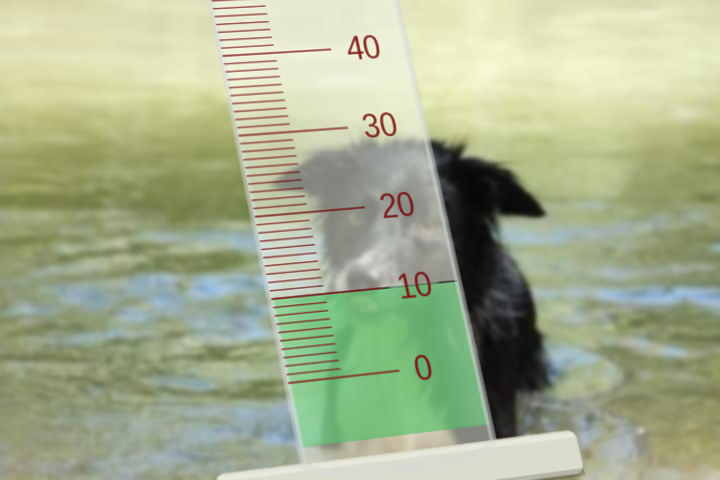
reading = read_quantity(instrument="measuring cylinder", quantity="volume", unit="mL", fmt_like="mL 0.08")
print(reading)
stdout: mL 10
